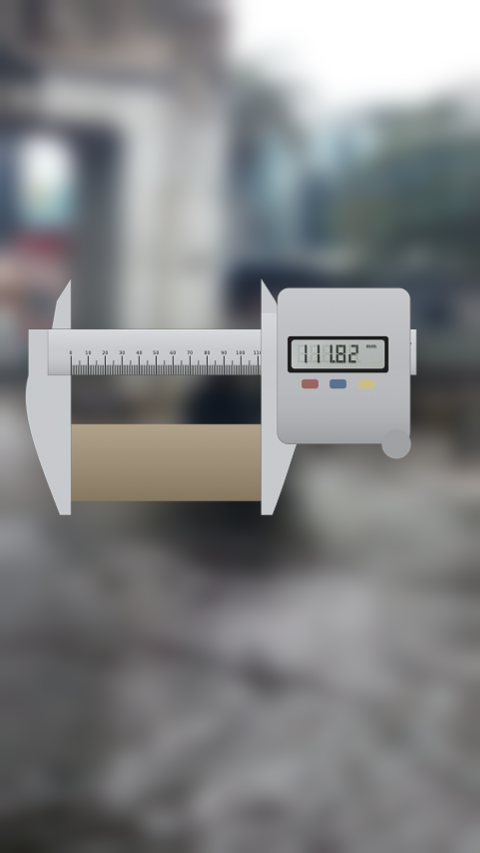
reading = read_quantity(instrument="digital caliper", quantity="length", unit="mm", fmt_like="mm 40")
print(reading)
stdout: mm 111.82
